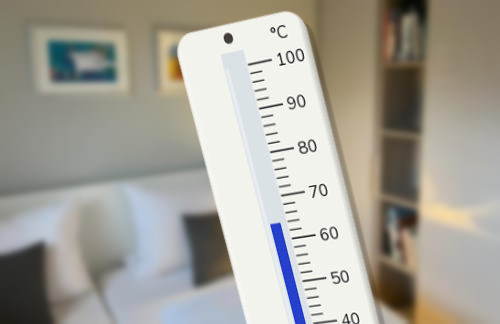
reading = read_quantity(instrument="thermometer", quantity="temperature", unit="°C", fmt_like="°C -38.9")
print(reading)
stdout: °C 64
